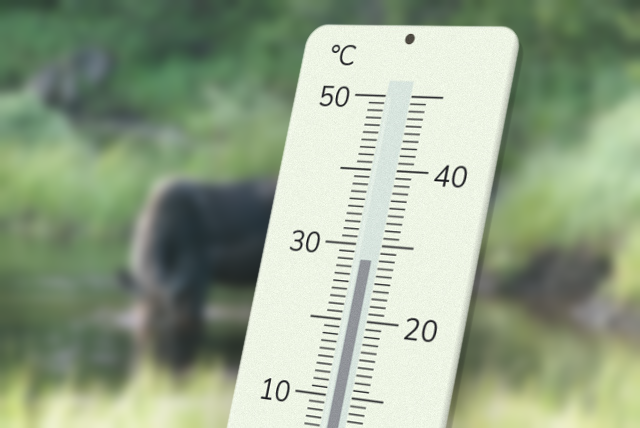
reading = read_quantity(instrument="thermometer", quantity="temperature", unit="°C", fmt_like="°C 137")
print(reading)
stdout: °C 28
